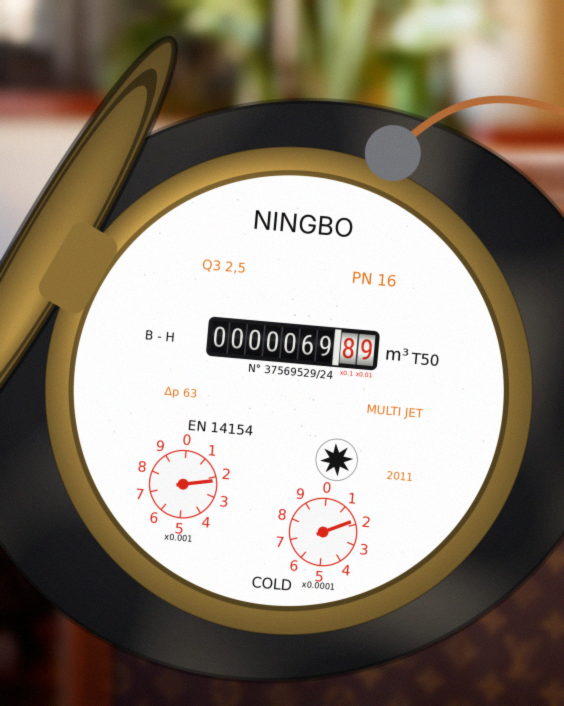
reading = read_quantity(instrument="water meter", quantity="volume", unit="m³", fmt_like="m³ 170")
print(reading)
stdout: m³ 69.8921
